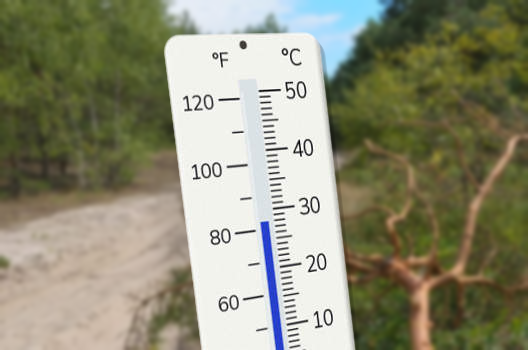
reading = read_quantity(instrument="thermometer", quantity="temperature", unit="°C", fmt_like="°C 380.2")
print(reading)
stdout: °C 28
